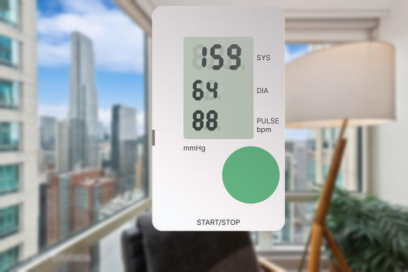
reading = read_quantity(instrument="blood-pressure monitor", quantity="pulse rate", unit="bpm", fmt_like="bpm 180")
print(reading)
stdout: bpm 88
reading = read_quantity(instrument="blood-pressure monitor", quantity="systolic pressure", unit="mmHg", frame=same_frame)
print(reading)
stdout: mmHg 159
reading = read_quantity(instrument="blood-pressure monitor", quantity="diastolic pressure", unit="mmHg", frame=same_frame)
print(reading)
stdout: mmHg 64
